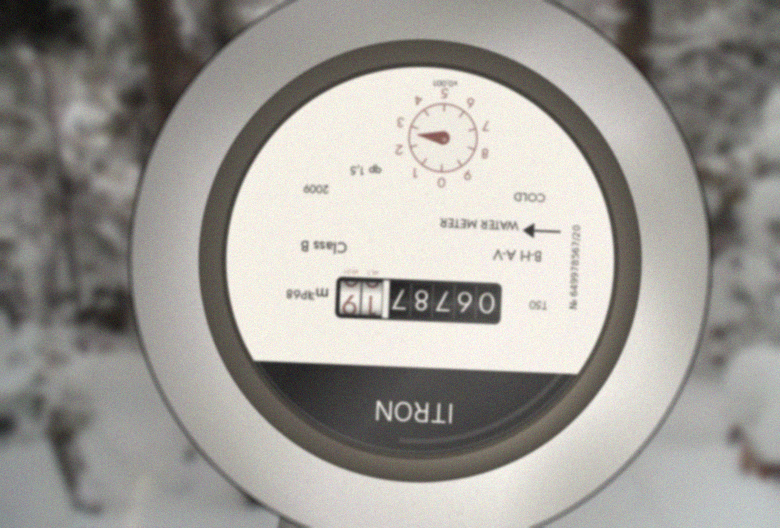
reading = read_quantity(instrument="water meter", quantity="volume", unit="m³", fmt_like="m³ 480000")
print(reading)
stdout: m³ 6787.192
